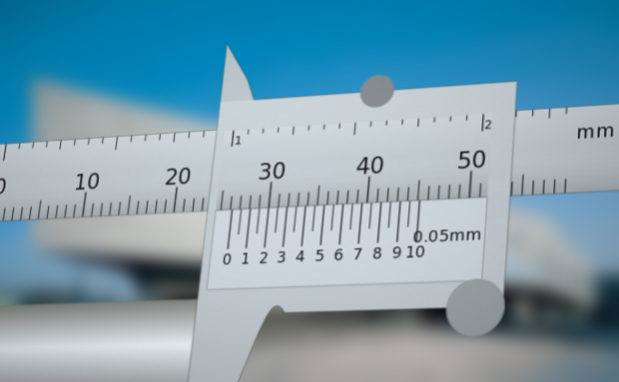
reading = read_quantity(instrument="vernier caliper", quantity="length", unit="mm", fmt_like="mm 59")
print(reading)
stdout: mm 26.2
